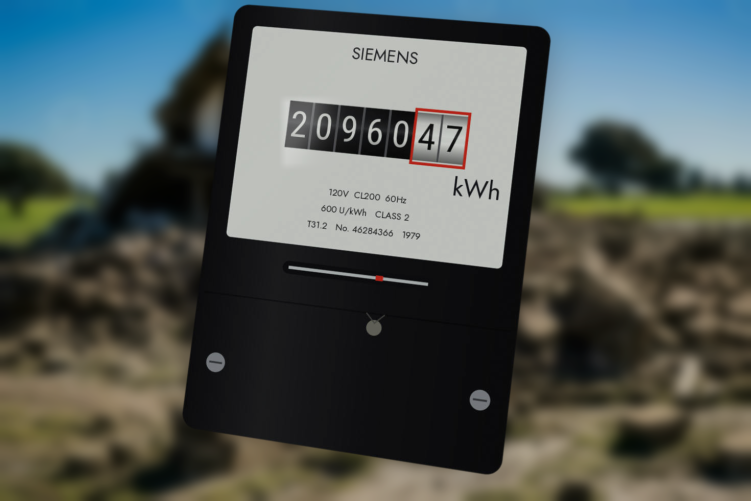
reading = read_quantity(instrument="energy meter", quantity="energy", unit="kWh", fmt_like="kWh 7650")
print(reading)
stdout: kWh 20960.47
